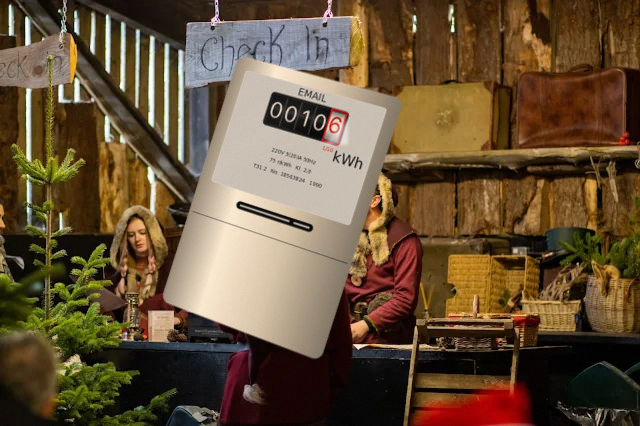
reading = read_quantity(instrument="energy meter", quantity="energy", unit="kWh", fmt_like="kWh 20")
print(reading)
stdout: kWh 10.6
